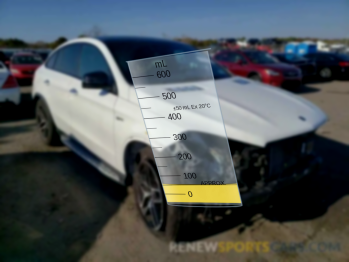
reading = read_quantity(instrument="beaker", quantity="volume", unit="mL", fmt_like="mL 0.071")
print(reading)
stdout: mL 50
